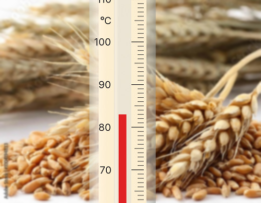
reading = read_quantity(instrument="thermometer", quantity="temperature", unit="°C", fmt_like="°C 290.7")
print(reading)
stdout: °C 83
